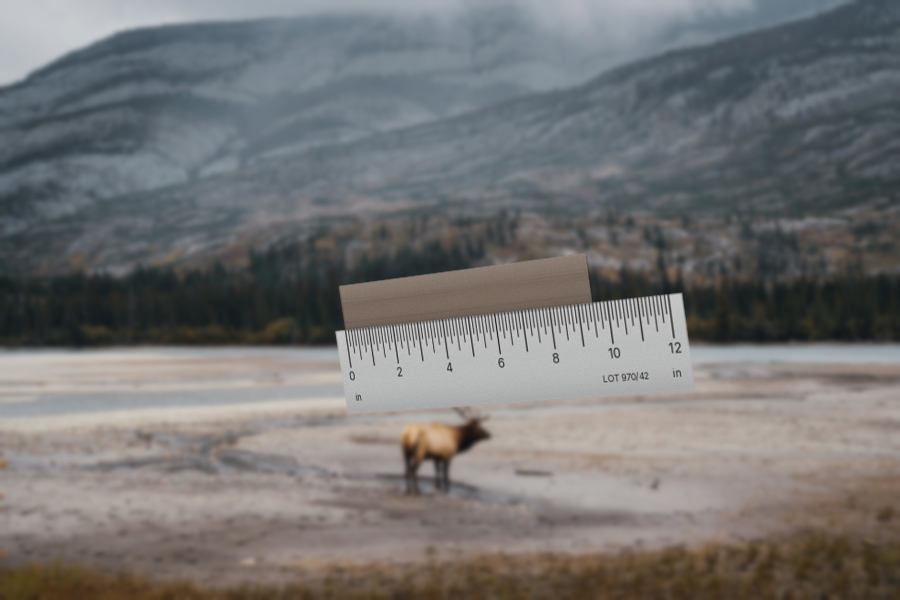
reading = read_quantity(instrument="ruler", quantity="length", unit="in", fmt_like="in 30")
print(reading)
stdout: in 9.5
